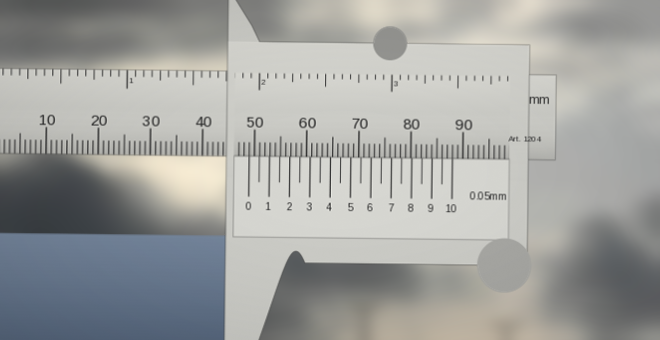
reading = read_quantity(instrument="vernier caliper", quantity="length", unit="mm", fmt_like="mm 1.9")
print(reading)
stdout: mm 49.0
